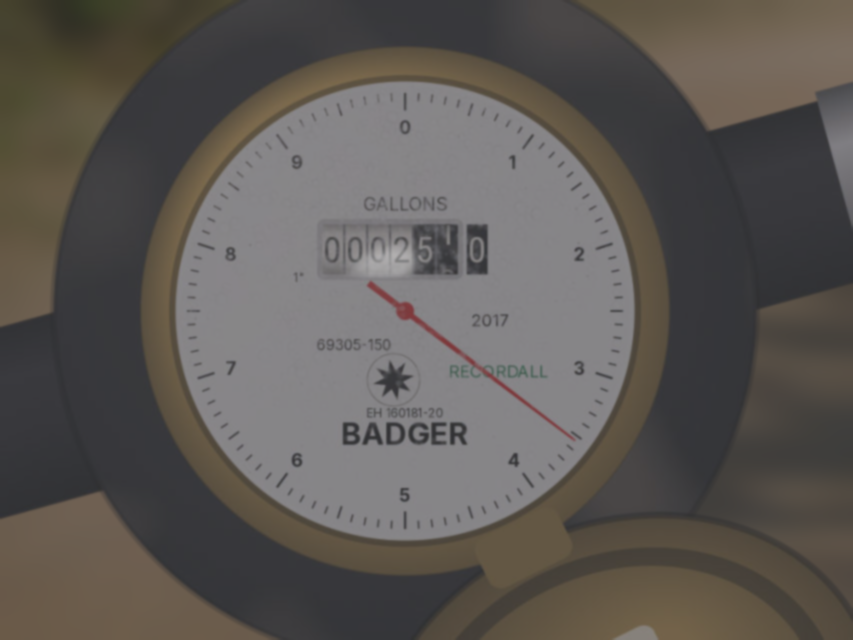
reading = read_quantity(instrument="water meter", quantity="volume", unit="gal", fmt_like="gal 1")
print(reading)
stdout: gal 2513.5
